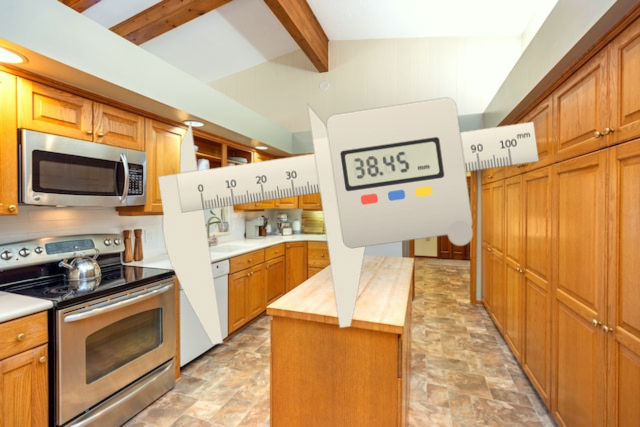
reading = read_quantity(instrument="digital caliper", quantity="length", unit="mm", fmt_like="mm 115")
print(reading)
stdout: mm 38.45
